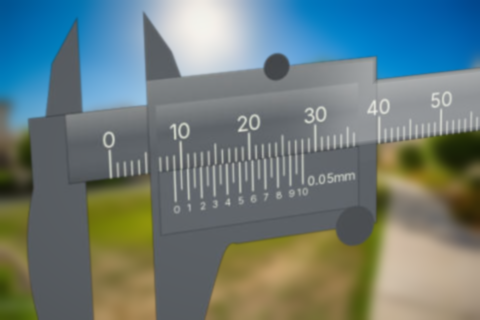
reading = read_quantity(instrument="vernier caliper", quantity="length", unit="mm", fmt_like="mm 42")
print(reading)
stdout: mm 9.0
